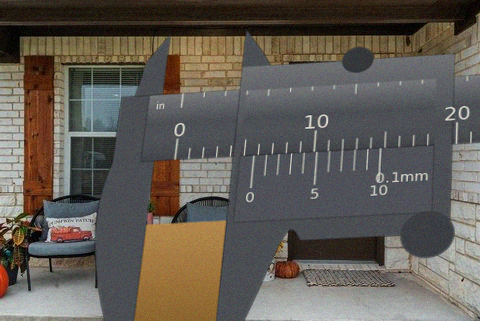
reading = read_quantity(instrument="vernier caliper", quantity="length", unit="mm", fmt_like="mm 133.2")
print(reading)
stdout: mm 5.7
